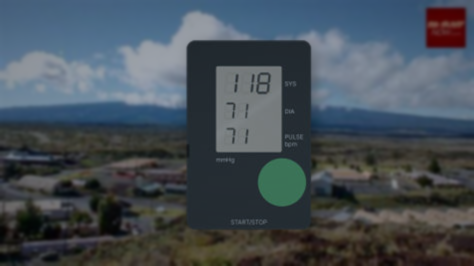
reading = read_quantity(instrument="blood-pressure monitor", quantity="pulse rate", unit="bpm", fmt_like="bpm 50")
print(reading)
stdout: bpm 71
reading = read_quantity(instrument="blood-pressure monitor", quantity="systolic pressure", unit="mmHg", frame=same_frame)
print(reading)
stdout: mmHg 118
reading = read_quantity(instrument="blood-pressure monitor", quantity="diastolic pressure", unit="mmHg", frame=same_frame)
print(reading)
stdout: mmHg 71
